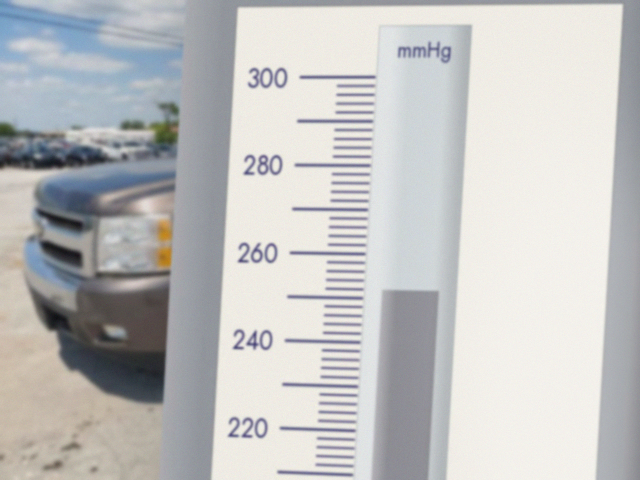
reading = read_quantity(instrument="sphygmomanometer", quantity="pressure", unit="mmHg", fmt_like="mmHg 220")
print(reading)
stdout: mmHg 252
